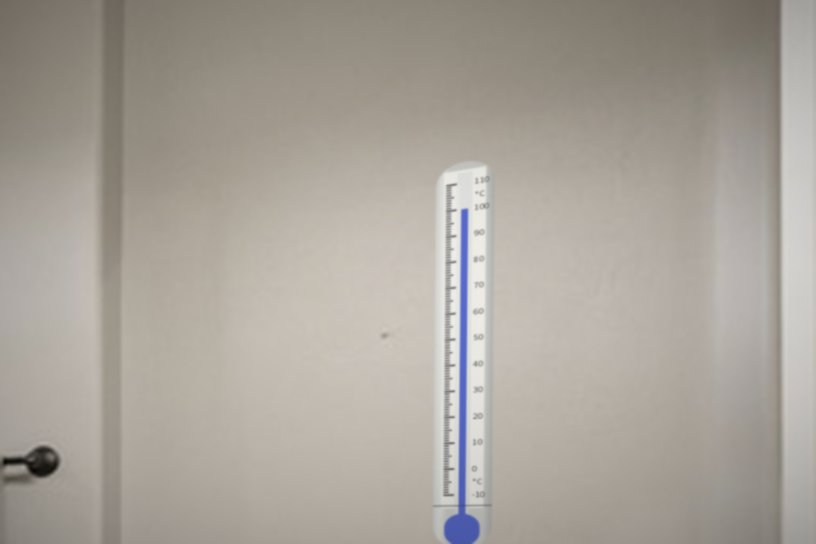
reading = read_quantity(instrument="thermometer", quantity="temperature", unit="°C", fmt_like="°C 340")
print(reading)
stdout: °C 100
